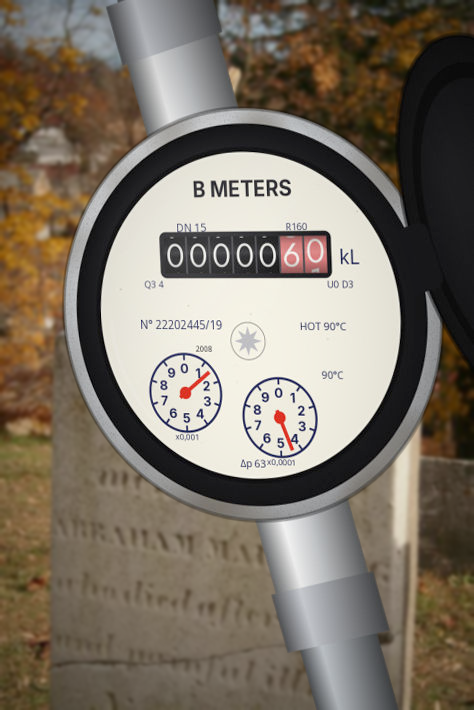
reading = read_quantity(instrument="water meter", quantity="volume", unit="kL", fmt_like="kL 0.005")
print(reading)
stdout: kL 0.6014
